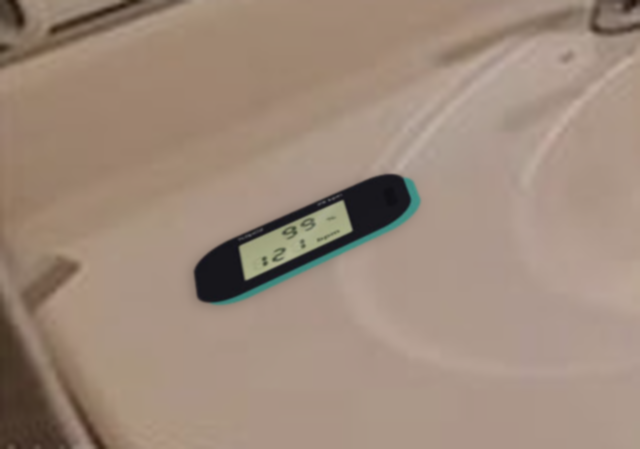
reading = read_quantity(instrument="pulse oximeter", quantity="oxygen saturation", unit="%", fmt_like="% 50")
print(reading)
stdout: % 99
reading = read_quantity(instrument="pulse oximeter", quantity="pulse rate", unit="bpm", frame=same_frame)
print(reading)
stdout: bpm 121
